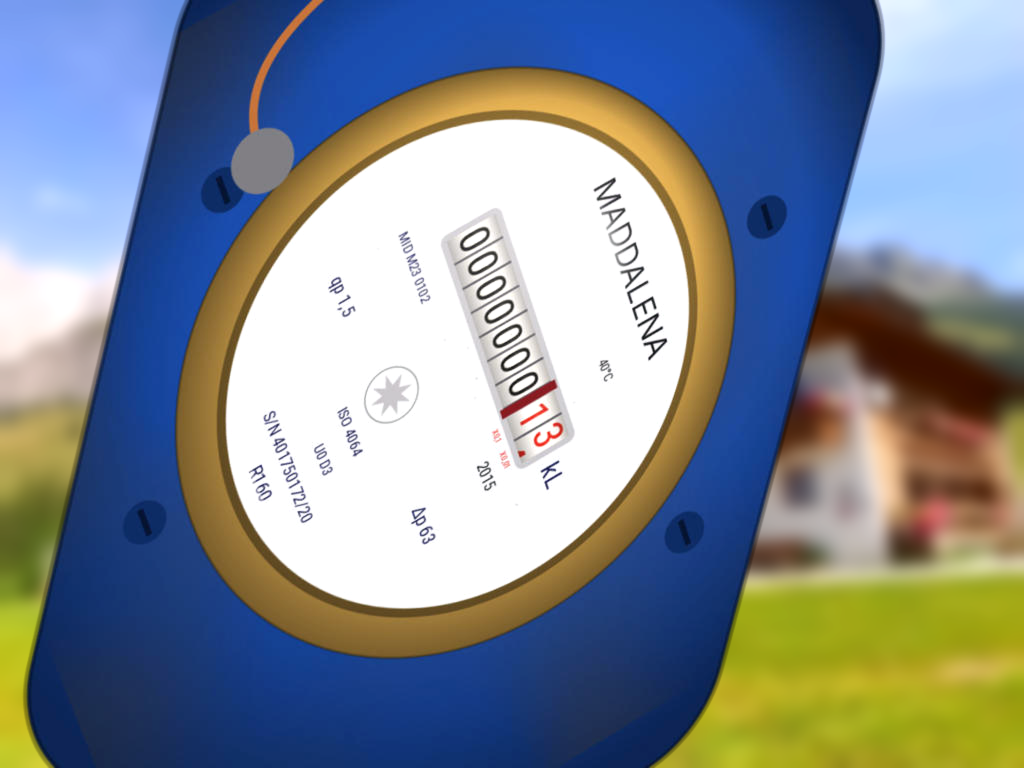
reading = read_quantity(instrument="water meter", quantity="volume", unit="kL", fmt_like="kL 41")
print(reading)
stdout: kL 0.13
